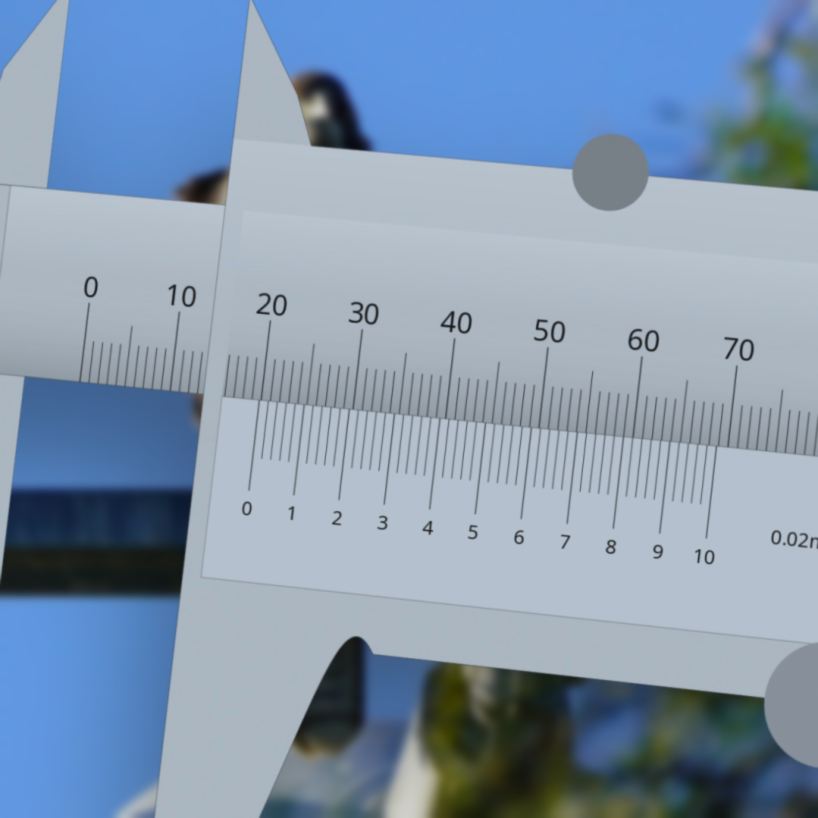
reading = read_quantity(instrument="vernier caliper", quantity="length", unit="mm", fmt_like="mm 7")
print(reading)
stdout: mm 19.8
